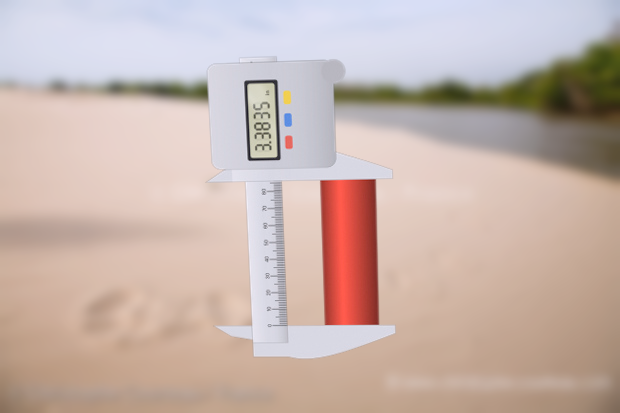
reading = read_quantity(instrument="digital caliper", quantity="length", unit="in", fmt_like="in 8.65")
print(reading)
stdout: in 3.3835
